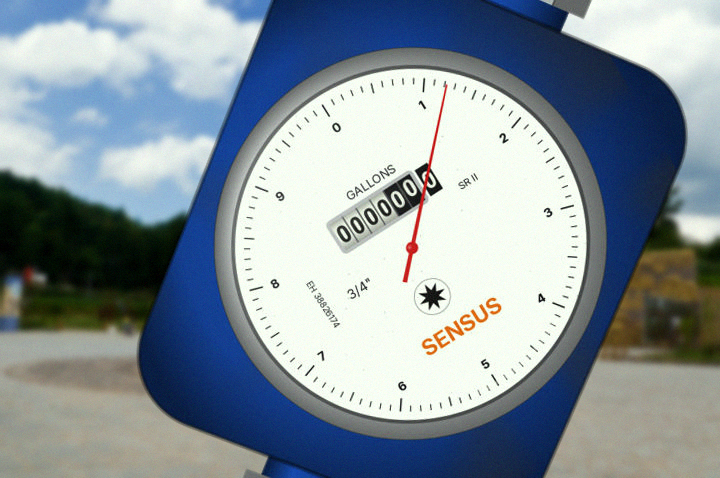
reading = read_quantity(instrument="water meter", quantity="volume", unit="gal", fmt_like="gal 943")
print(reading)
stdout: gal 1.2
